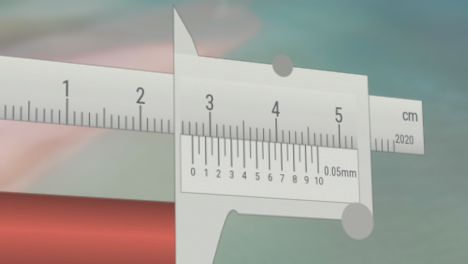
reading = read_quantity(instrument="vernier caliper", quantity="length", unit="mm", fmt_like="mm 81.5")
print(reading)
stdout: mm 27.4
